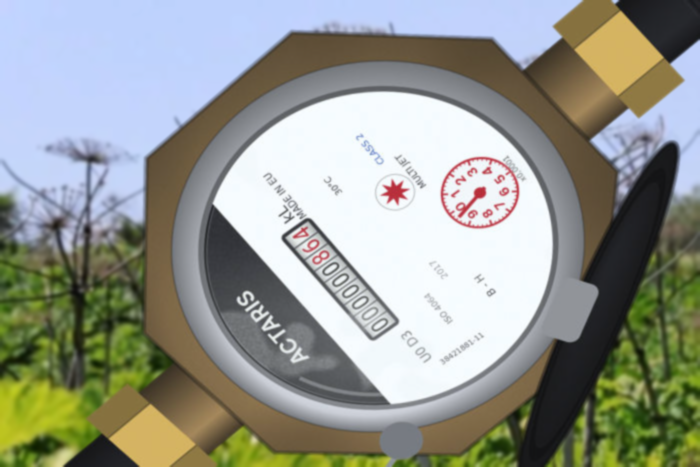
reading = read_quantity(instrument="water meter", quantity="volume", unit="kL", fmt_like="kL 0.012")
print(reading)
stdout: kL 0.8639
